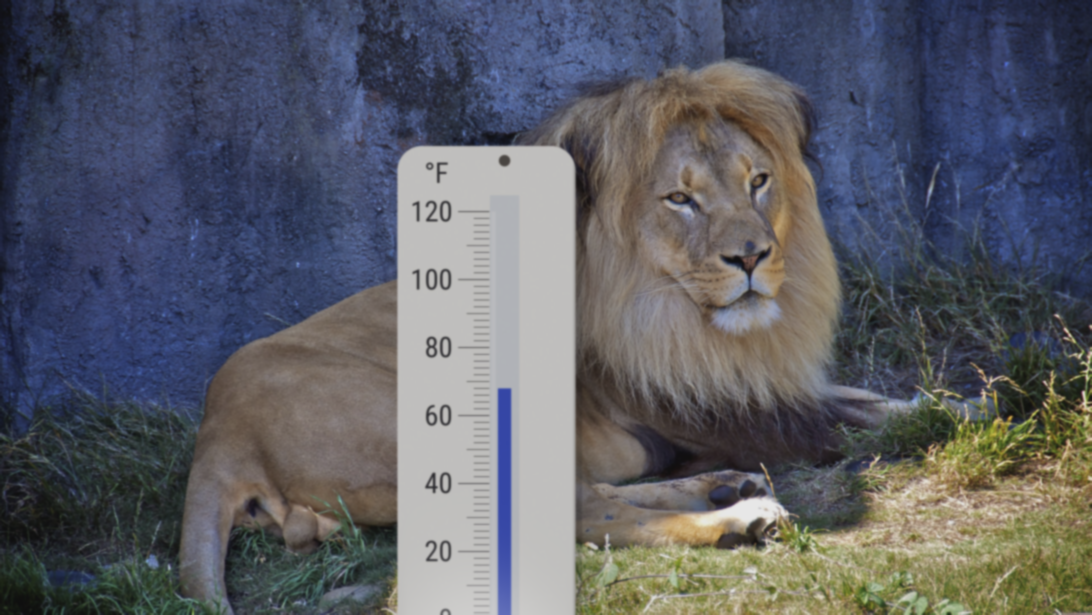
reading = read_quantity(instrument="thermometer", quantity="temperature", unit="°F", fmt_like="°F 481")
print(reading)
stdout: °F 68
